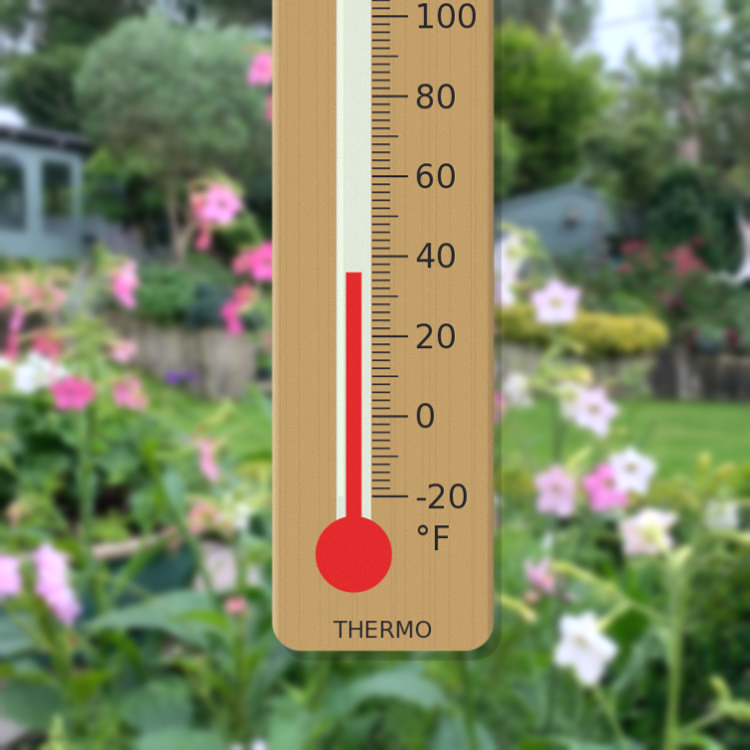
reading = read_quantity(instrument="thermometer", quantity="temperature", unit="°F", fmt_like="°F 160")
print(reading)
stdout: °F 36
